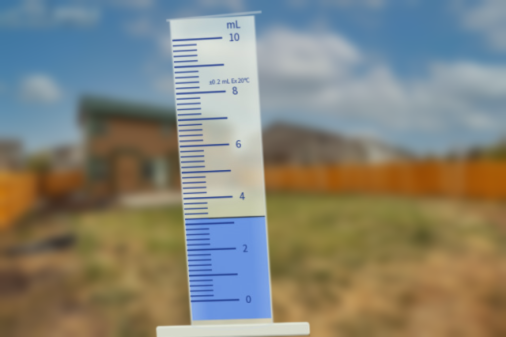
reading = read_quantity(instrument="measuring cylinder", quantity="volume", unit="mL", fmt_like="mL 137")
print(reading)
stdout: mL 3.2
